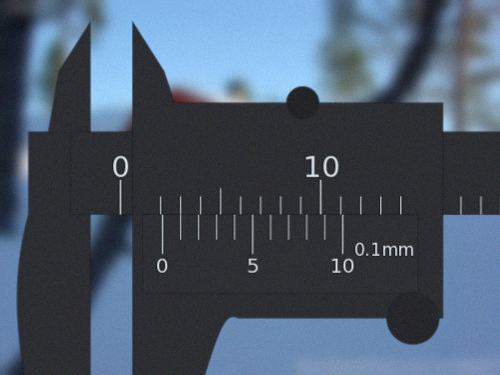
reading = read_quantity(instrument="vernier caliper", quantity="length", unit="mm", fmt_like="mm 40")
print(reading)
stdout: mm 2.1
